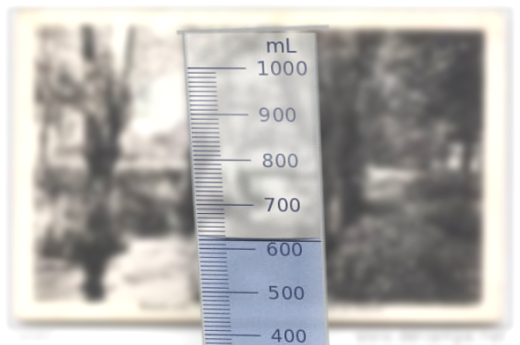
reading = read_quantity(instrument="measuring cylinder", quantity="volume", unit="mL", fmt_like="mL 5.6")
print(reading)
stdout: mL 620
